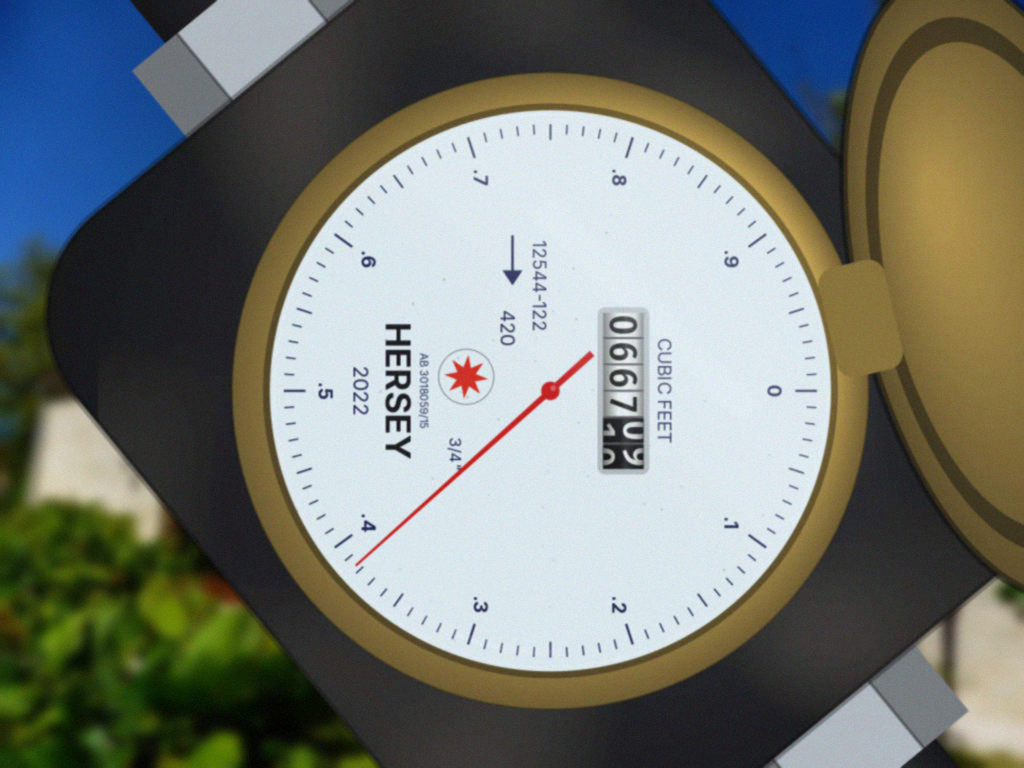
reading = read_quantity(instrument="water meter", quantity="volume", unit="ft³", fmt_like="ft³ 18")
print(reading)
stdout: ft³ 66709.38
